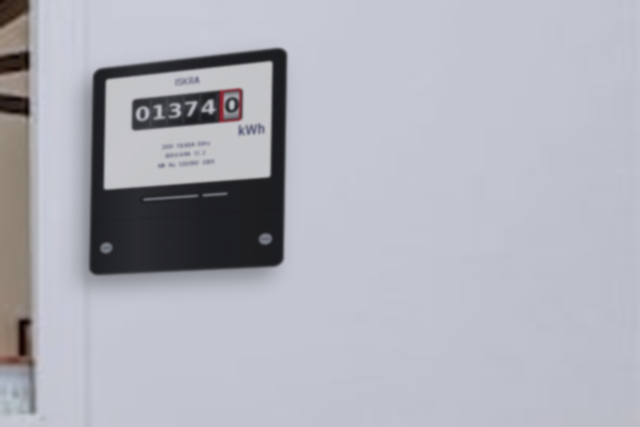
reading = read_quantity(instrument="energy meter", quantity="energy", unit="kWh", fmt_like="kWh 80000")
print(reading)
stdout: kWh 1374.0
